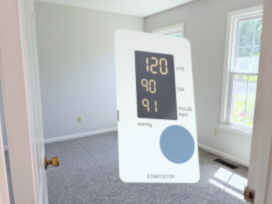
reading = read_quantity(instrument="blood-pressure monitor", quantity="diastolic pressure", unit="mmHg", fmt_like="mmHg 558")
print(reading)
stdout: mmHg 90
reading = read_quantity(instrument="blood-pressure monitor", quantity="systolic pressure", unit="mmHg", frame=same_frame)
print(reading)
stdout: mmHg 120
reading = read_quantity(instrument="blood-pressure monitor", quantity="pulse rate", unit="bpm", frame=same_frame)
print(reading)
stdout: bpm 91
